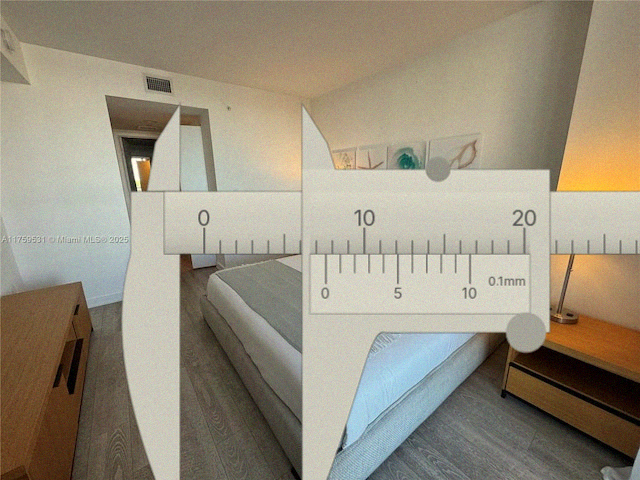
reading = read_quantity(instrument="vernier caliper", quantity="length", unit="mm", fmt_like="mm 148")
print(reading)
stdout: mm 7.6
